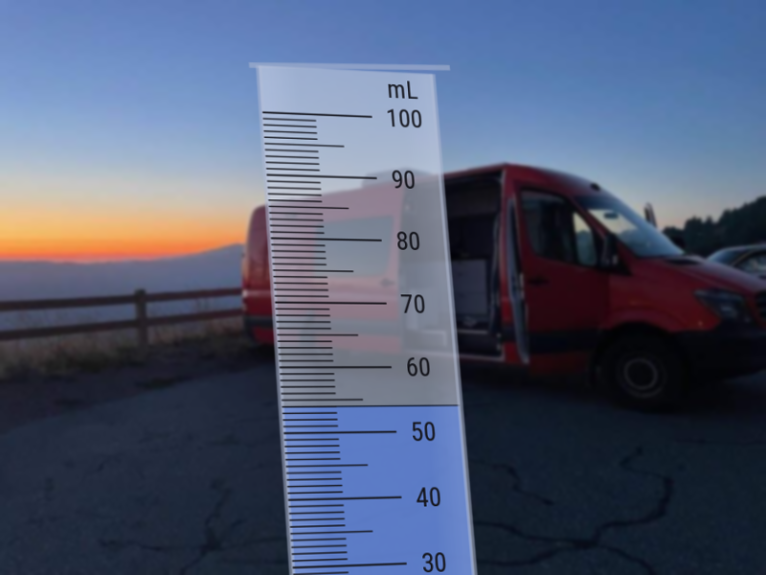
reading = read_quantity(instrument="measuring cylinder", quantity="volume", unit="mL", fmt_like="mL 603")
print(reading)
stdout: mL 54
